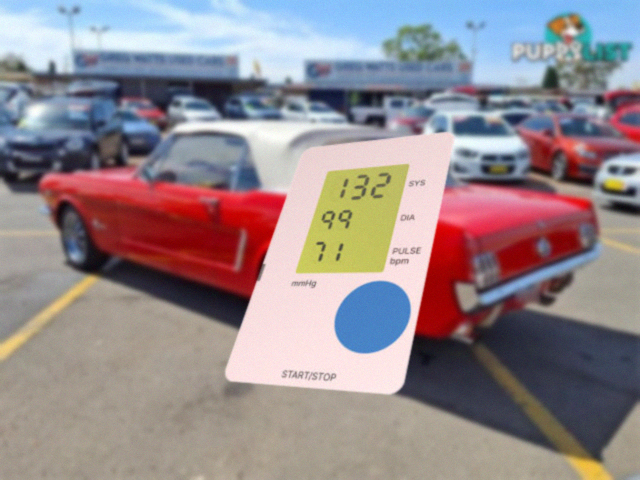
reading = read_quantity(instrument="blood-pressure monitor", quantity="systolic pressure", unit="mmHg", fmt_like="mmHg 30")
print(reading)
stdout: mmHg 132
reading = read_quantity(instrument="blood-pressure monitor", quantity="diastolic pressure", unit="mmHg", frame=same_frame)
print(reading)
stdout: mmHg 99
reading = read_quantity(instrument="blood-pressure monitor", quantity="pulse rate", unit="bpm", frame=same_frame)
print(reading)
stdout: bpm 71
